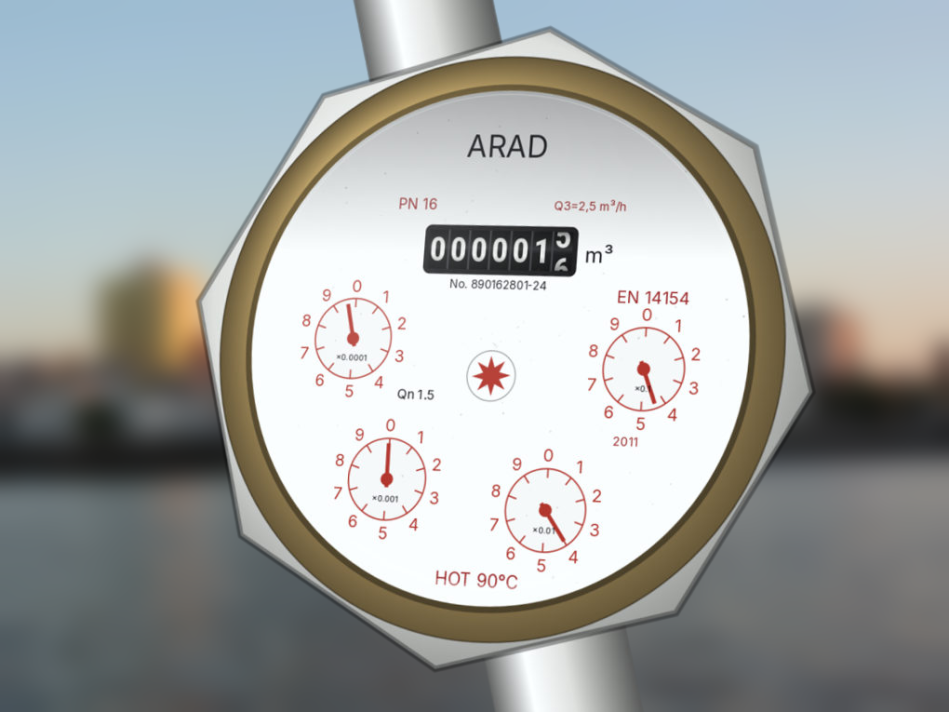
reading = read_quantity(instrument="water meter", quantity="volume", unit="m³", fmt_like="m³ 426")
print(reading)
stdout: m³ 15.4399
